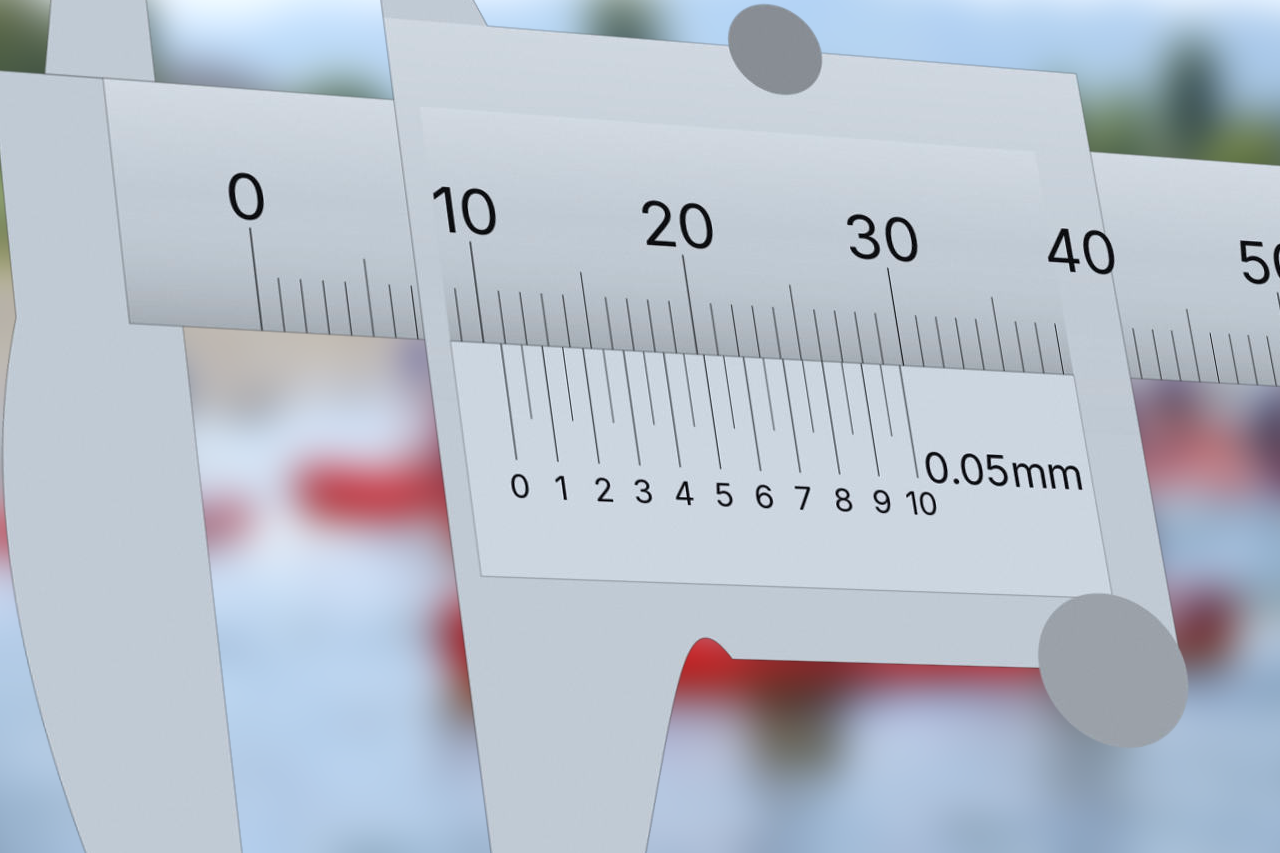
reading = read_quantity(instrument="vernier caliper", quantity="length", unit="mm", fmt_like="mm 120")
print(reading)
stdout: mm 10.8
